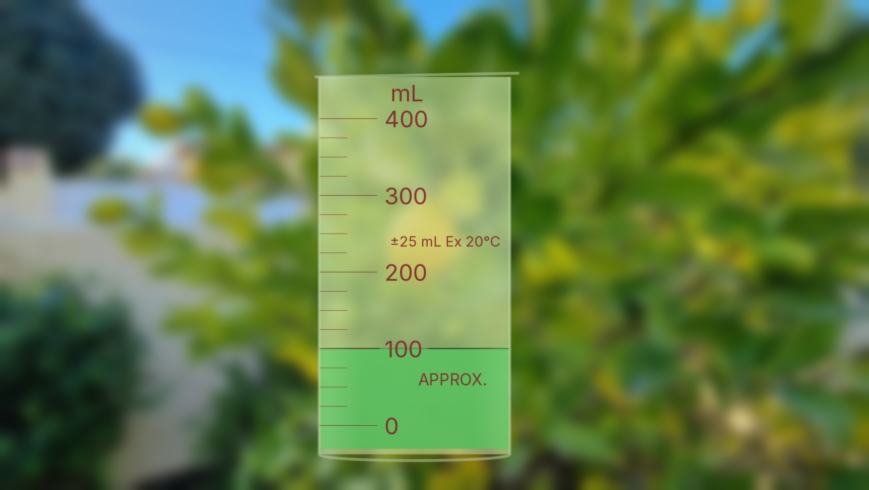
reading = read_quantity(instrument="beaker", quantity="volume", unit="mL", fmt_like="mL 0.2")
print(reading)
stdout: mL 100
